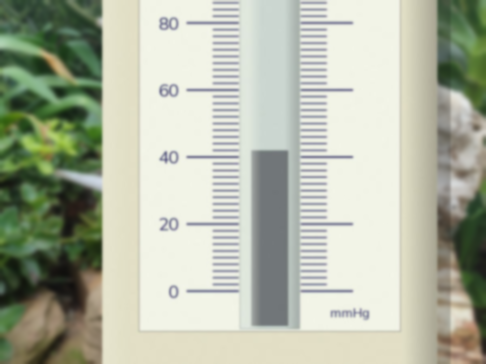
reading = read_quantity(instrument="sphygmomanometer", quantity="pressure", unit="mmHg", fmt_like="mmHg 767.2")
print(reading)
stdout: mmHg 42
